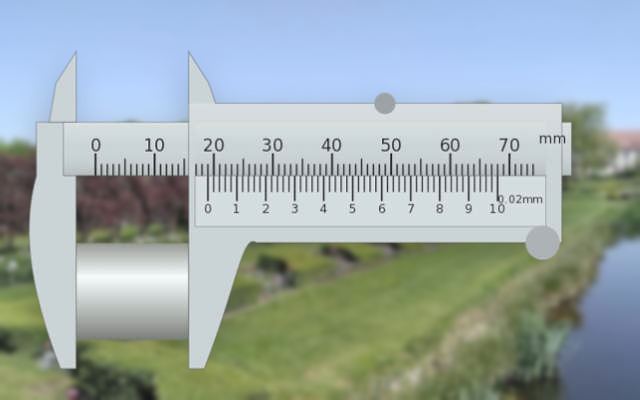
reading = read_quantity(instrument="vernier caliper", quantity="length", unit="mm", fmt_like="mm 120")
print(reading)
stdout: mm 19.0
